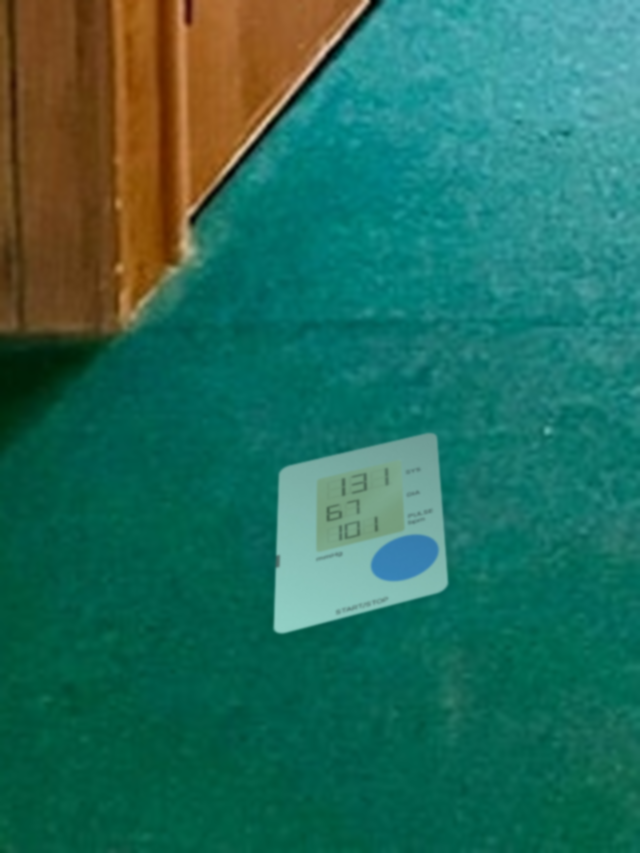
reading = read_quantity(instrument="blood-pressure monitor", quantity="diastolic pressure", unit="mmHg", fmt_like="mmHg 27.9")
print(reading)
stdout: mmHg 67
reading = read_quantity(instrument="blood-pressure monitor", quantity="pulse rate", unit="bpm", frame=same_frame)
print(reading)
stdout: bpm 101
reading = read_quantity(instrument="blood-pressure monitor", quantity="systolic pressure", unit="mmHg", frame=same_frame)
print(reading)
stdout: mmHg 131
